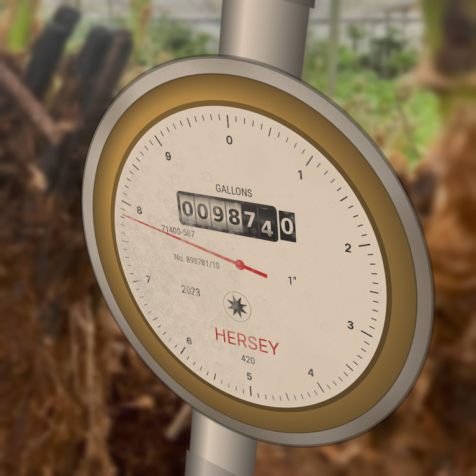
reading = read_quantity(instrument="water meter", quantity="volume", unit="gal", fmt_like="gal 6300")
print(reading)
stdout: gal 98737.8
